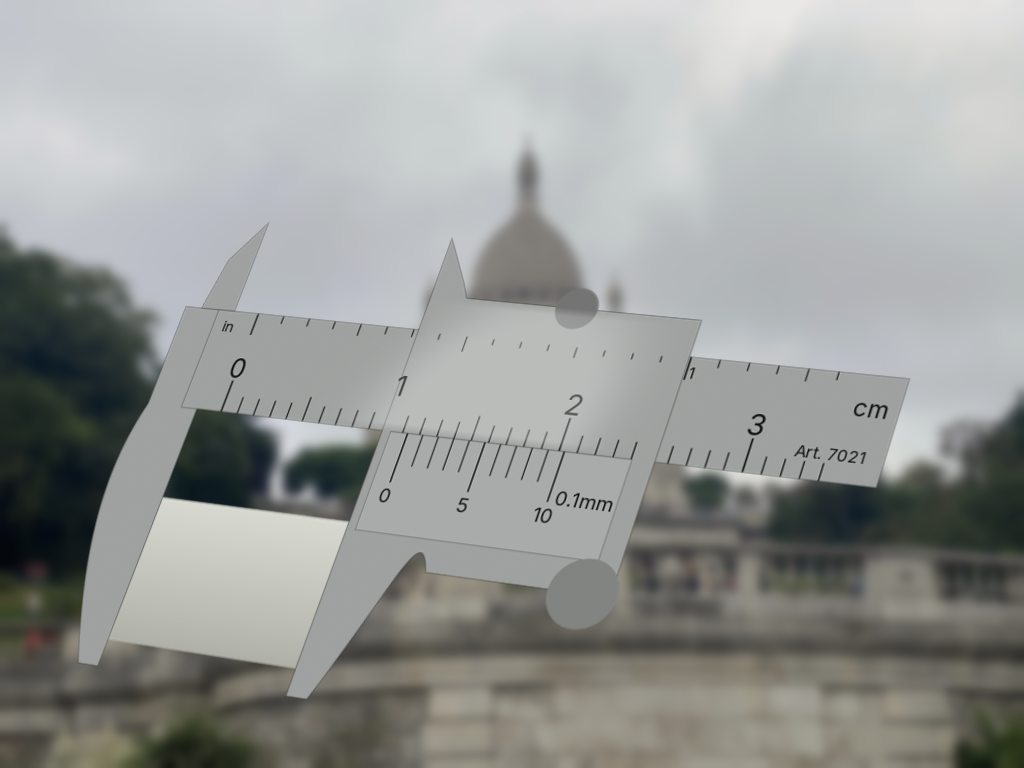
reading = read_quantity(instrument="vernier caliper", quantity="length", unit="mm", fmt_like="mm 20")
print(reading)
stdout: mm 11.3
